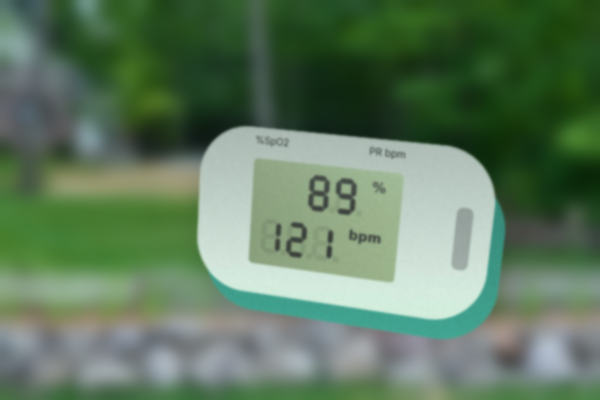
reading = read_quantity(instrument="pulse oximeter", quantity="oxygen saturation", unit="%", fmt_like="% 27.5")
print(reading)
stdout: % 89
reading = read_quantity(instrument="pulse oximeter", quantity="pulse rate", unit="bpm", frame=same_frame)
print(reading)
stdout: bpm 121
